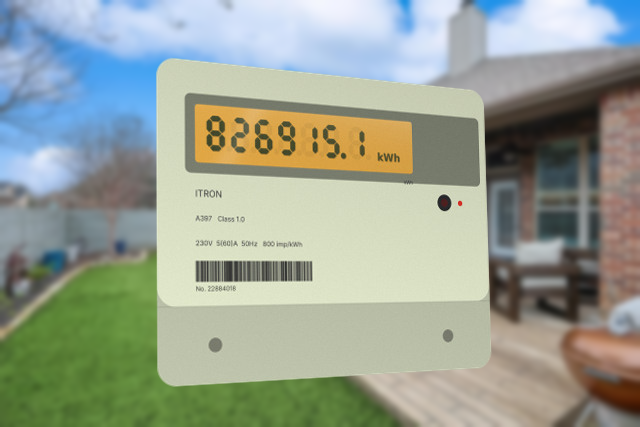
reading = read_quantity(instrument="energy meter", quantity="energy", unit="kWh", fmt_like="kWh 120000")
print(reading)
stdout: kWh 826915.1
